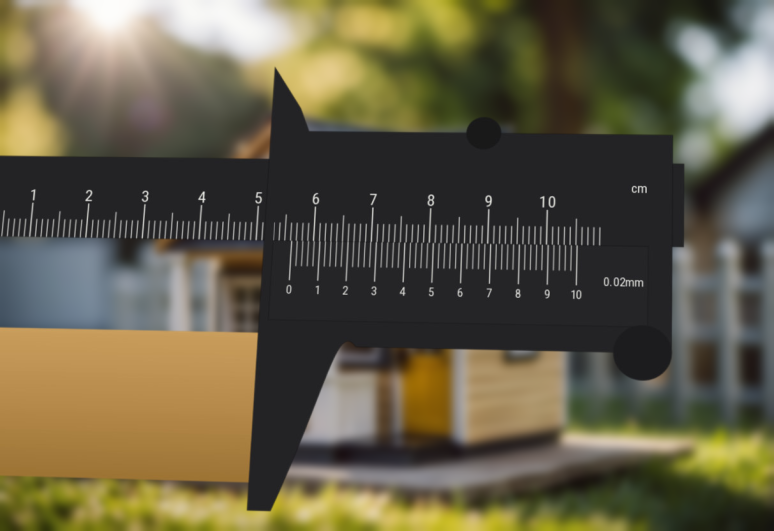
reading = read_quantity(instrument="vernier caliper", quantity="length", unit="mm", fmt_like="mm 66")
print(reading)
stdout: mm 56.2
